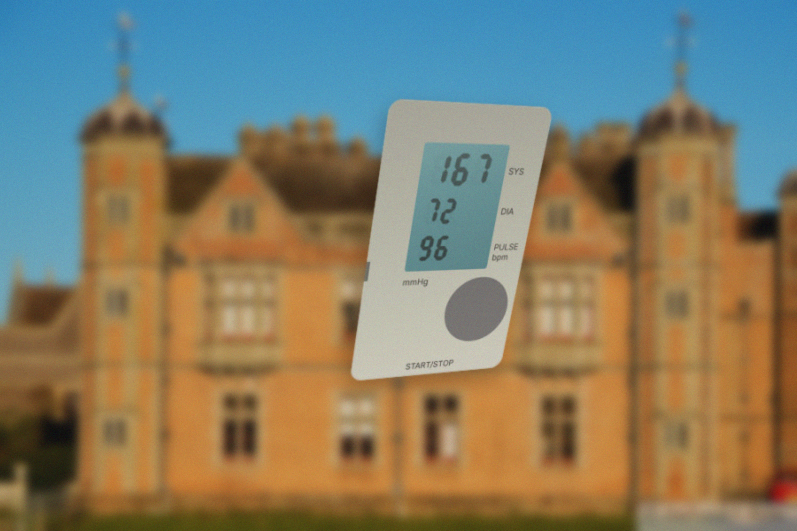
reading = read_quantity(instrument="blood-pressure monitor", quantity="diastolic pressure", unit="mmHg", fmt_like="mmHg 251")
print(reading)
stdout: mmHg 72
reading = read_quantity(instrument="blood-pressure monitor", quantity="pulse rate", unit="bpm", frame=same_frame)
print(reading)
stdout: bpm 96
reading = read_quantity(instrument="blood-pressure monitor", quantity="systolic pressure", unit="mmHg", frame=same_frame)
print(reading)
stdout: mmHg 167
